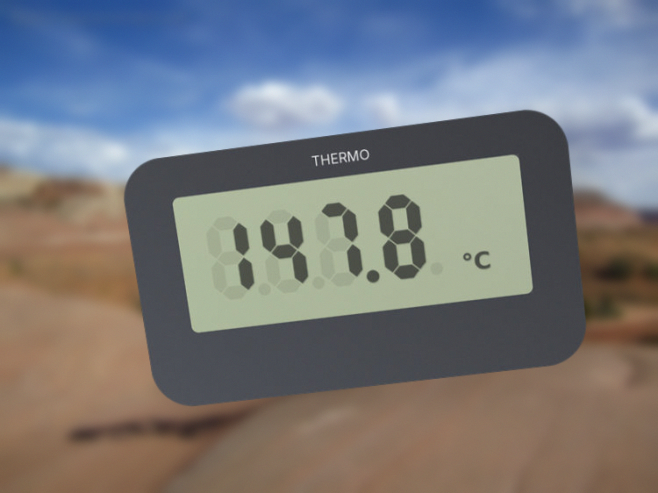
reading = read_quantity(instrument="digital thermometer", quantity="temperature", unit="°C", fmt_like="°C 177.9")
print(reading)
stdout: °C 147.8
